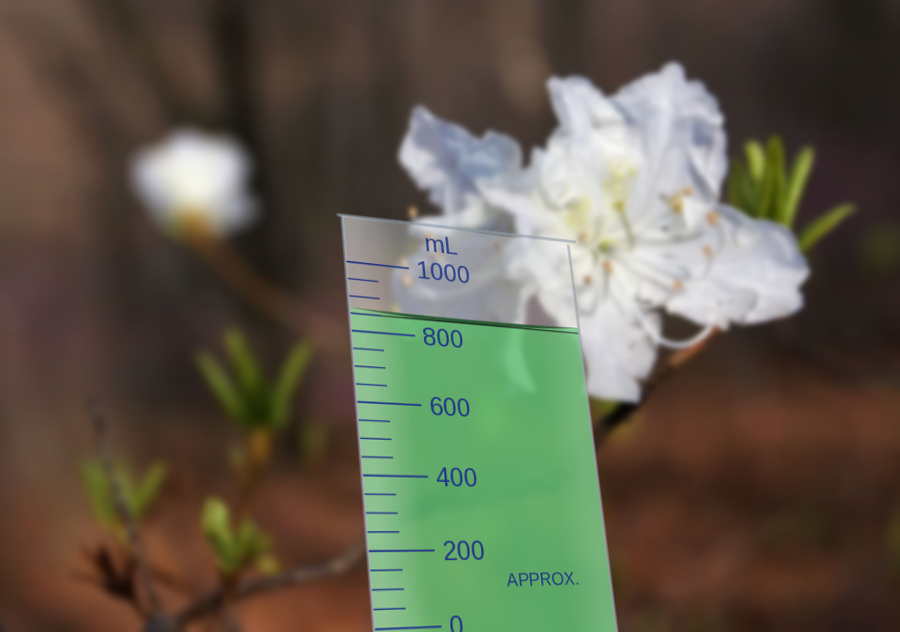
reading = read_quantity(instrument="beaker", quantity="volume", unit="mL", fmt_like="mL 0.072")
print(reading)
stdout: mL 850
